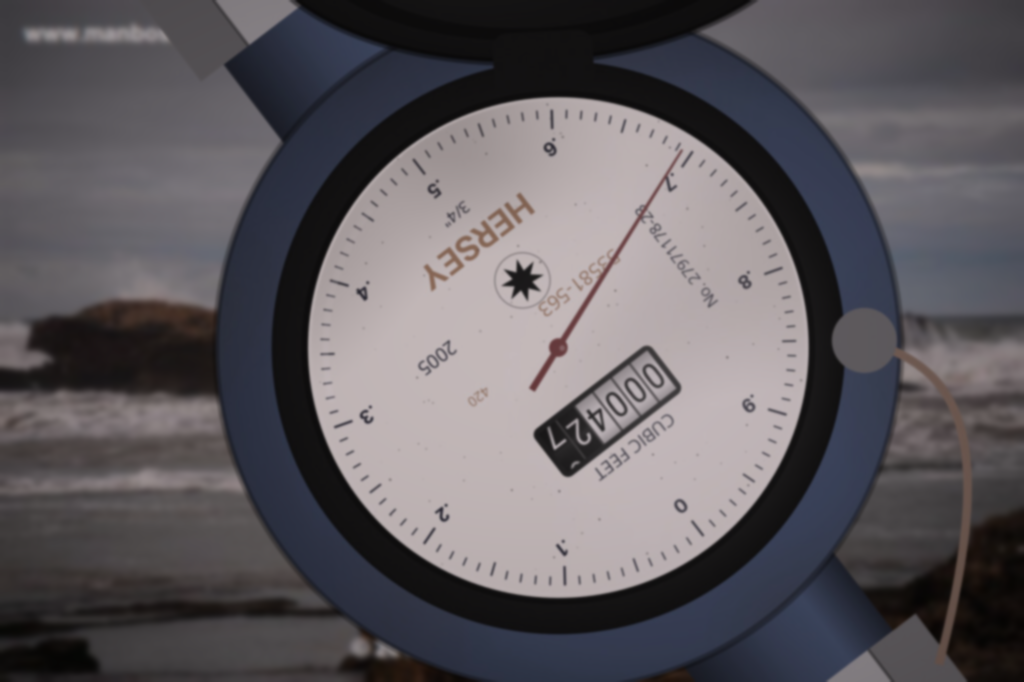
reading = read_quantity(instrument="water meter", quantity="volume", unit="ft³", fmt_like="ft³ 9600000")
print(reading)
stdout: ft³ 426.69
